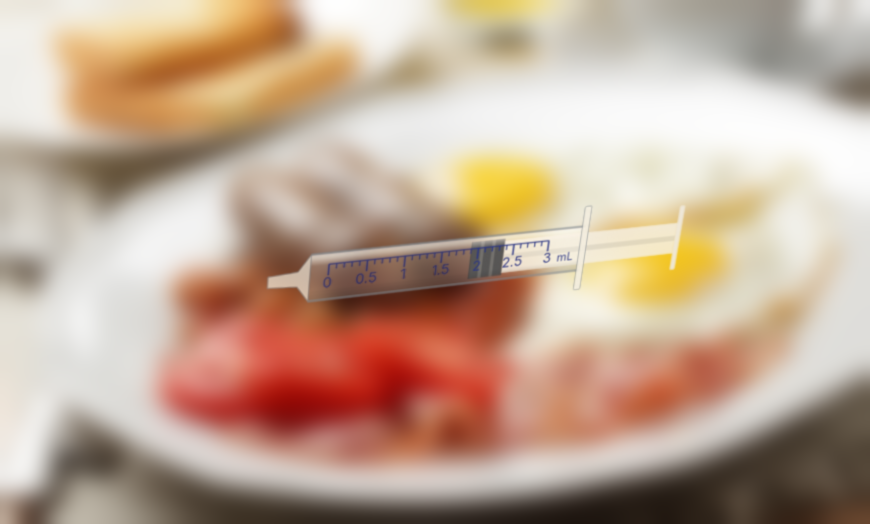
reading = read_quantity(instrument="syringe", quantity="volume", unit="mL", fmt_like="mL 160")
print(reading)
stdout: mL 1.9
